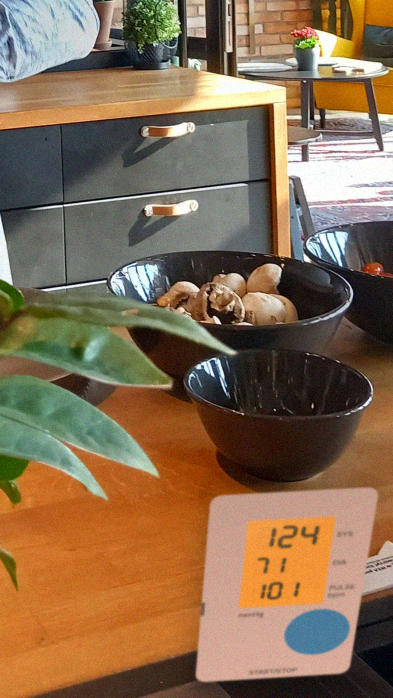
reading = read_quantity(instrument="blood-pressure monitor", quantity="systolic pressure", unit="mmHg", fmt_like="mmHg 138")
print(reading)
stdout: mmHg 124
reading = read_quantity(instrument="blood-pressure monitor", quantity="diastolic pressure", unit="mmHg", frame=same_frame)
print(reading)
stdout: mmHg 71
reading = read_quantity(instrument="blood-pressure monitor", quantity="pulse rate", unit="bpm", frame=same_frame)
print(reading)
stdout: bpm 101
